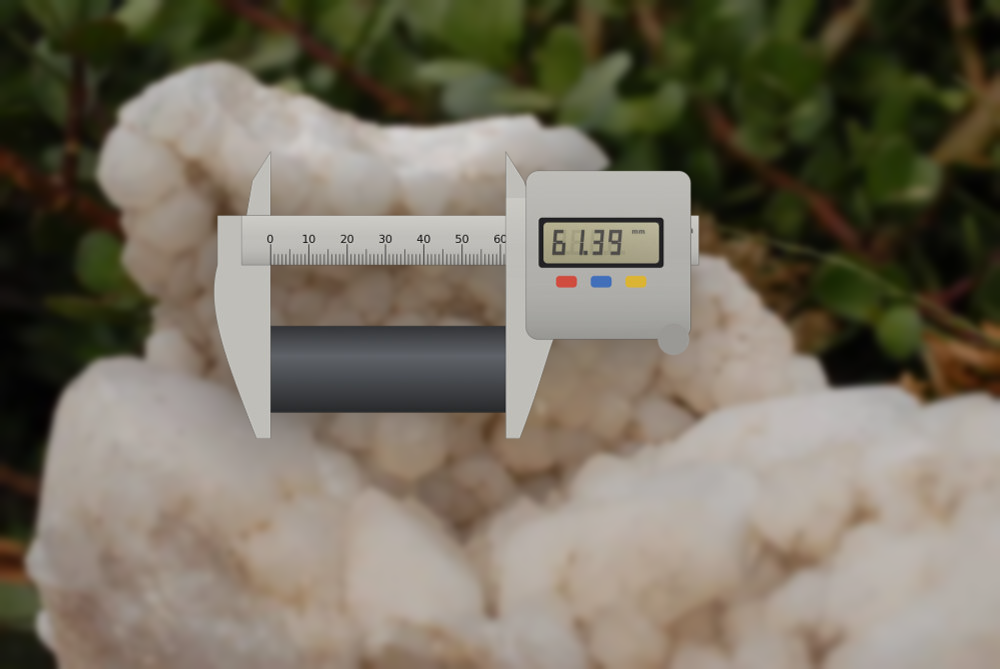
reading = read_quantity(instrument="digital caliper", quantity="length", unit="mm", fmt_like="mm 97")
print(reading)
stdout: mm 61.39
